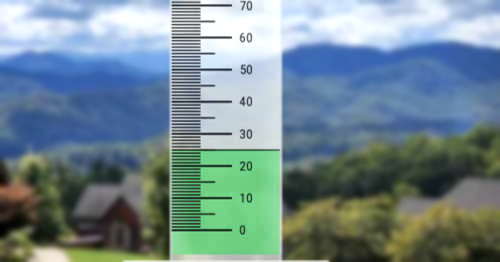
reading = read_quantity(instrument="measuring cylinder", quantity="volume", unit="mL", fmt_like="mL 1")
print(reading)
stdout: mL 25
